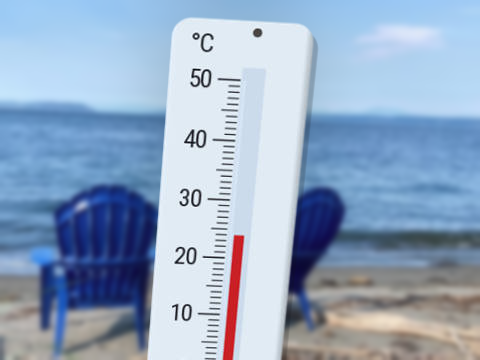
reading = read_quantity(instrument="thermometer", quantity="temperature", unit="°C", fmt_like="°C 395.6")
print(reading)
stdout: °C 24
